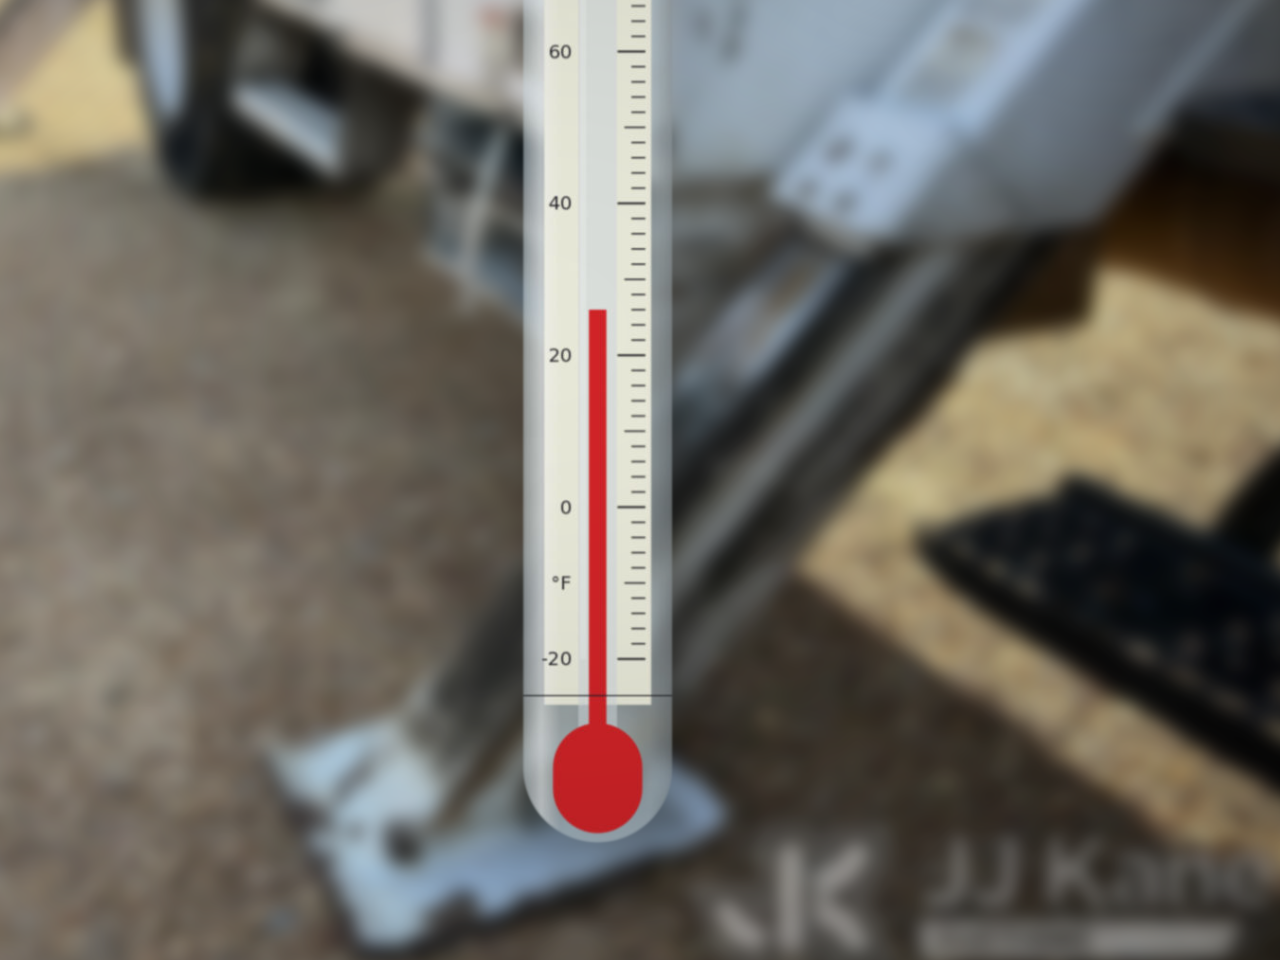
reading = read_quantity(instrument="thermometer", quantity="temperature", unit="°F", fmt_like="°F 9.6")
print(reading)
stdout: °F 26
